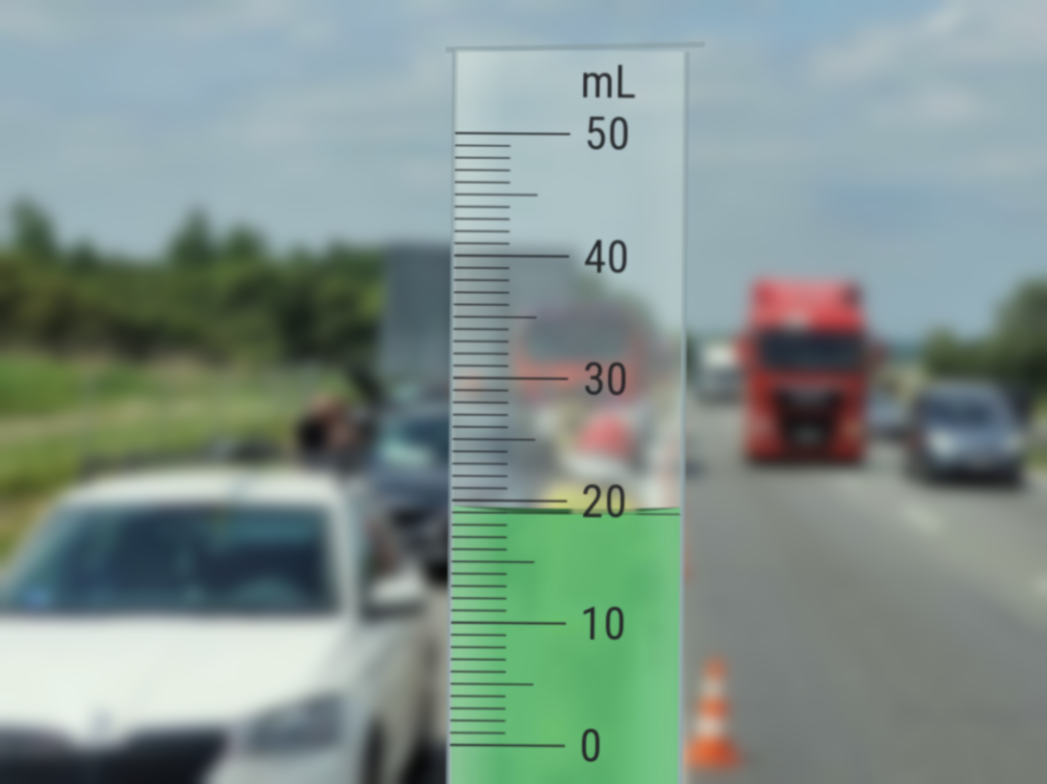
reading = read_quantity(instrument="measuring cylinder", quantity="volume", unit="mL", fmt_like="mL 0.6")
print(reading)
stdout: mL 19
